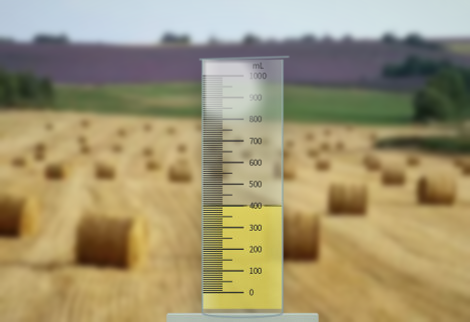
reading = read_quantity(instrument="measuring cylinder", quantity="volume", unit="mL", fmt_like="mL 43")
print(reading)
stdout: mL 400
